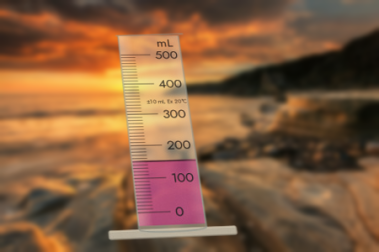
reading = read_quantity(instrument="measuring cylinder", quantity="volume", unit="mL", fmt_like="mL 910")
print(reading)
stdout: mL 150
